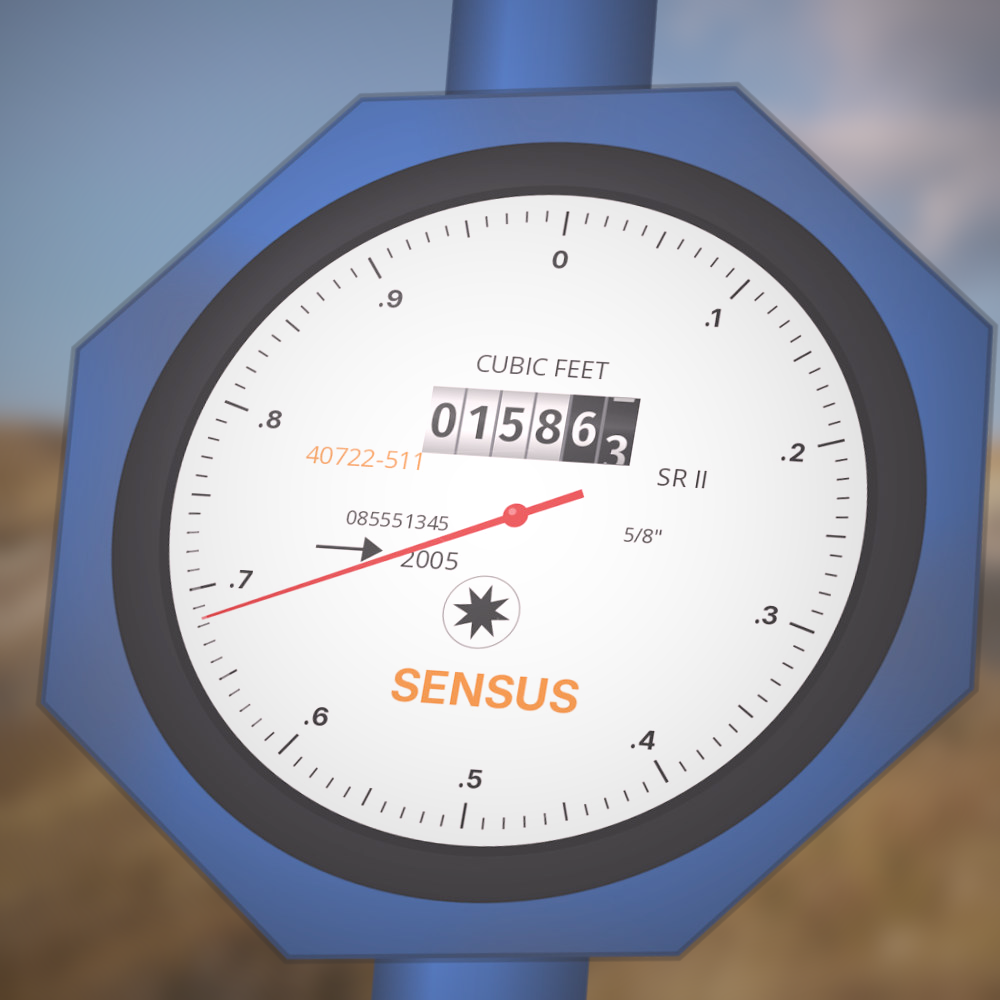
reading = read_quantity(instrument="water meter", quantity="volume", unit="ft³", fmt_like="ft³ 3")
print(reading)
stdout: ft³ 15862.68
